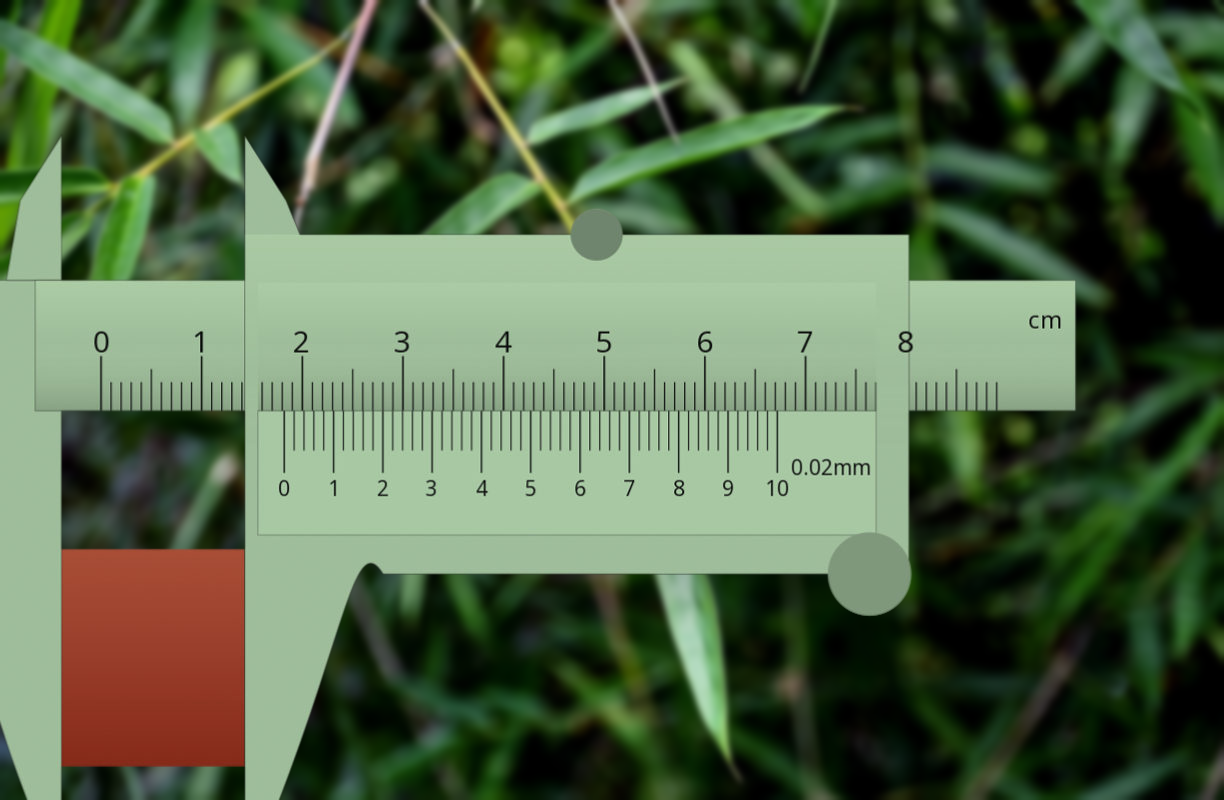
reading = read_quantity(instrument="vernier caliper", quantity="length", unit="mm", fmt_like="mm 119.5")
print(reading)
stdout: mm 18.2
